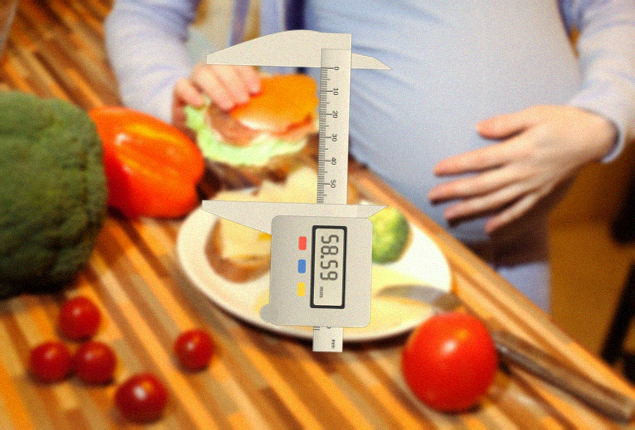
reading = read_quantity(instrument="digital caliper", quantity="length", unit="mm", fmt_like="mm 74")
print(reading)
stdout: mm 58.59
